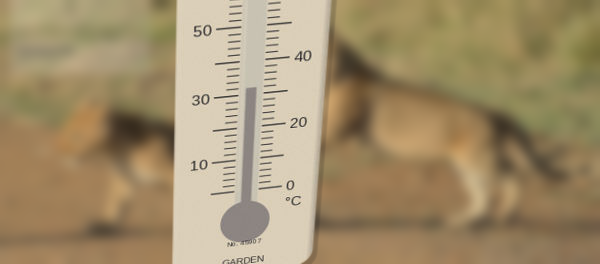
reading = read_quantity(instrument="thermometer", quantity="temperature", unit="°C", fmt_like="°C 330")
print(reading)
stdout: °C 32
